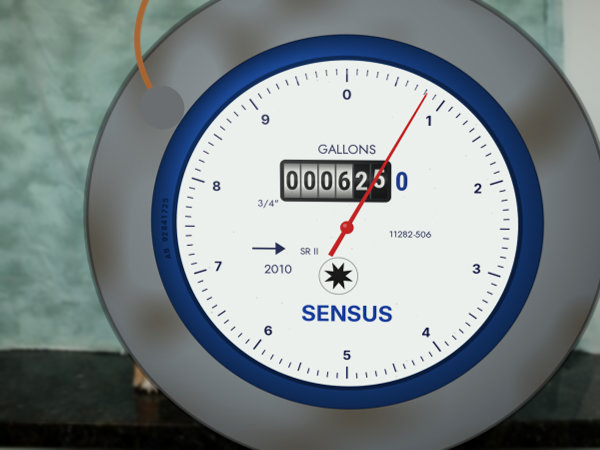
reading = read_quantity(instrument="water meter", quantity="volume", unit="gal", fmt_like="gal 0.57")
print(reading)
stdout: gal 6250.8
